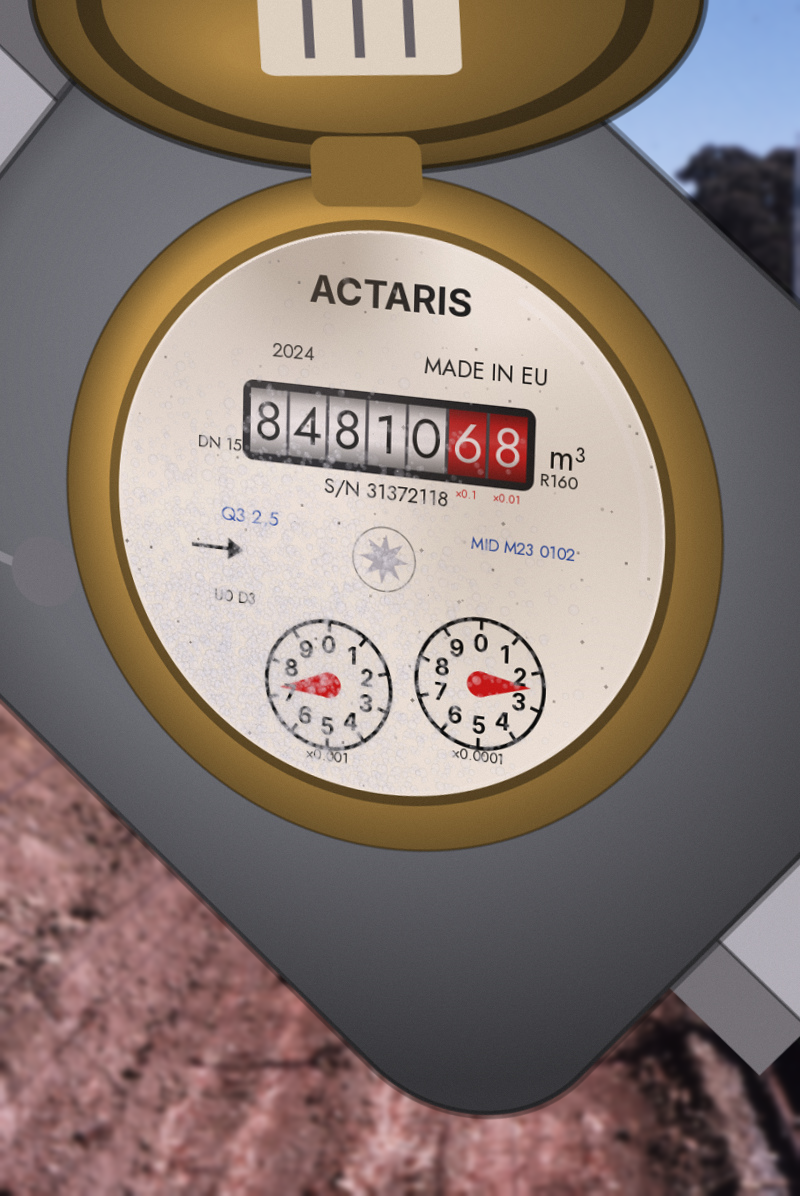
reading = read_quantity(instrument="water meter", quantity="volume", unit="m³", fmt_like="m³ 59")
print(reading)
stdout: m³ 84810.6872
